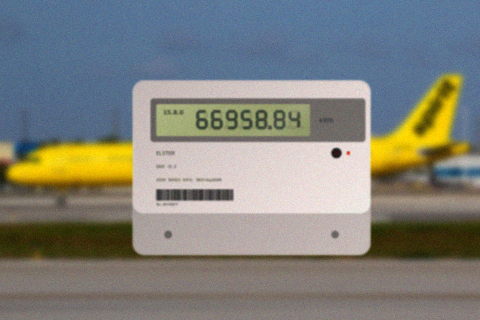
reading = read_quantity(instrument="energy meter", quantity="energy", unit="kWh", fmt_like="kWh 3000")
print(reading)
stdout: kWh 66958.84
